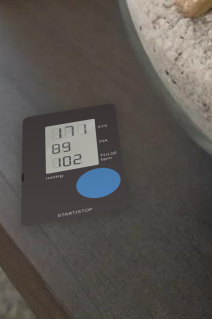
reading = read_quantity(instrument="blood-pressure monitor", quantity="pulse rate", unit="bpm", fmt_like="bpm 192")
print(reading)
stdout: bpm 102
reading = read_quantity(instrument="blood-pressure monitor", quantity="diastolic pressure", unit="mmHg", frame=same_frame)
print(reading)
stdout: mmHg 89
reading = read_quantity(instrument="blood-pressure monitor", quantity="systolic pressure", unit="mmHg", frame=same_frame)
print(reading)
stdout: mmHg 171
